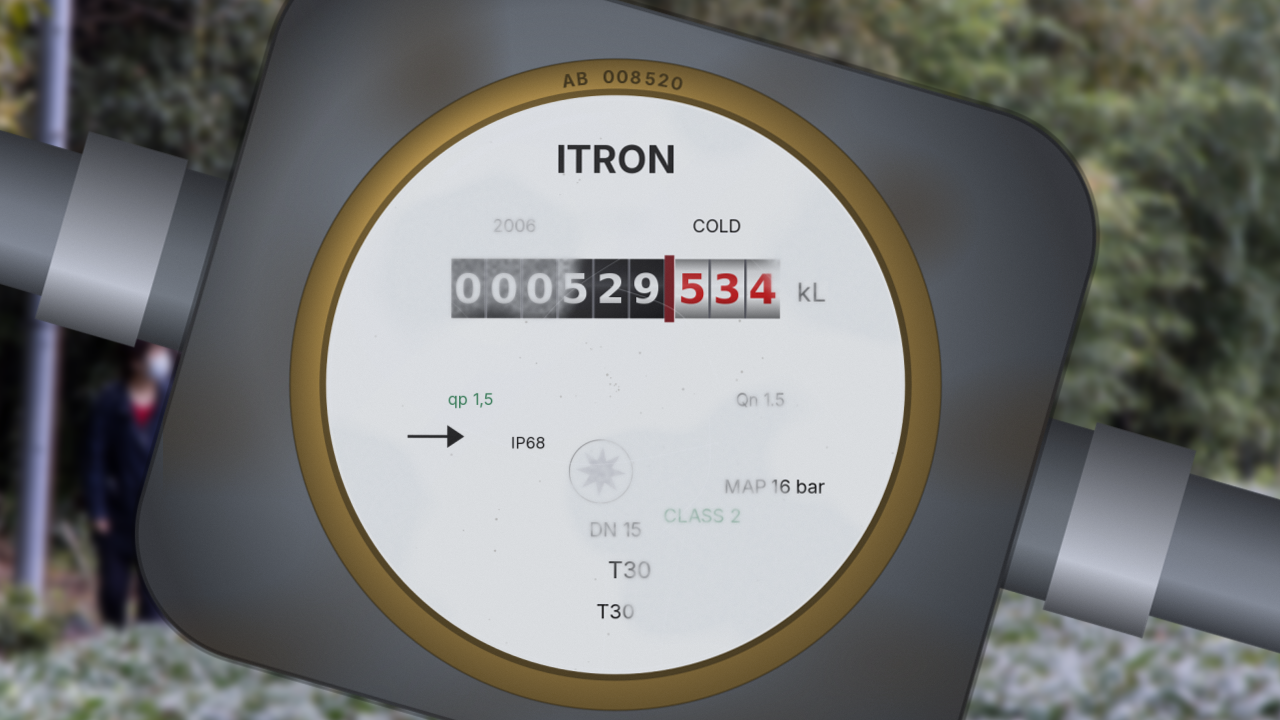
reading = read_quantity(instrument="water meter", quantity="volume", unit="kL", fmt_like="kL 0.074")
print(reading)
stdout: kL 529.534
